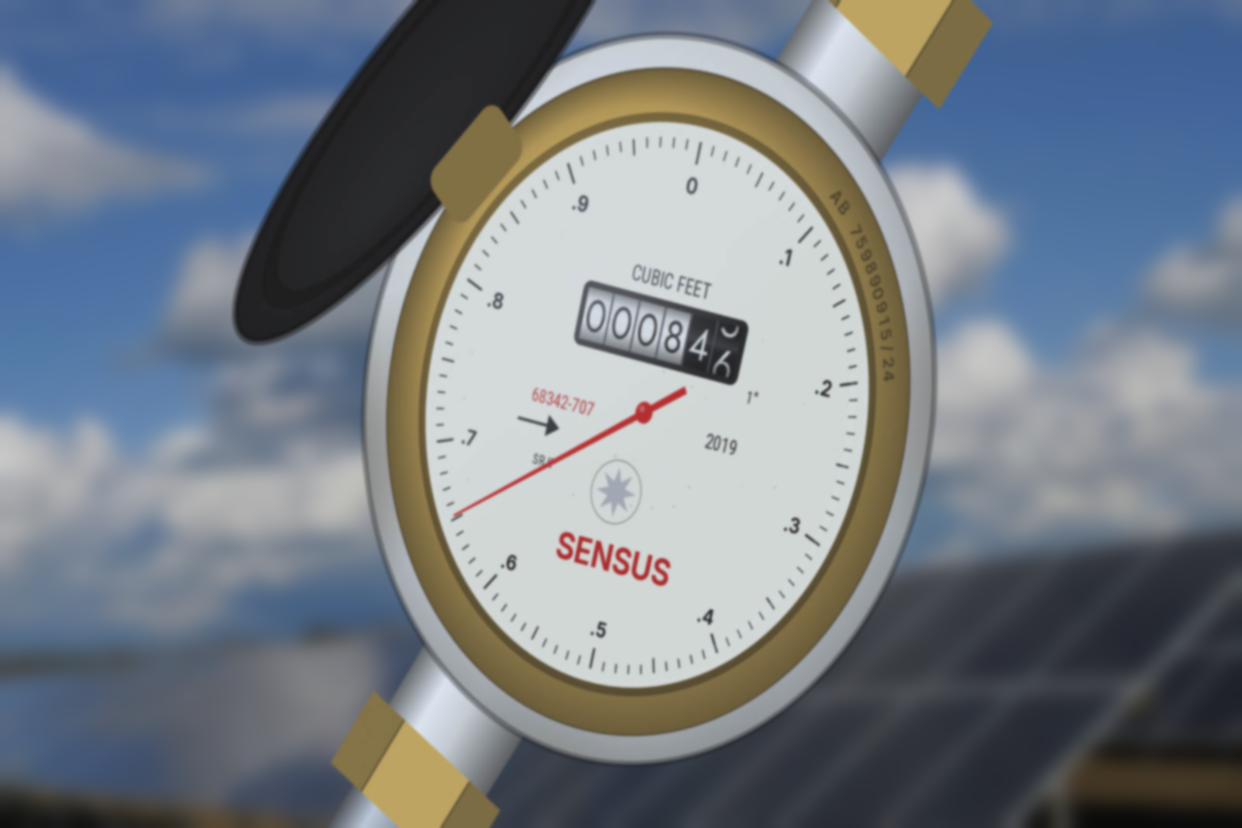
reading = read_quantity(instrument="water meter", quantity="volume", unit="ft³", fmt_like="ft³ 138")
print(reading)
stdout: ft³ 845.65
